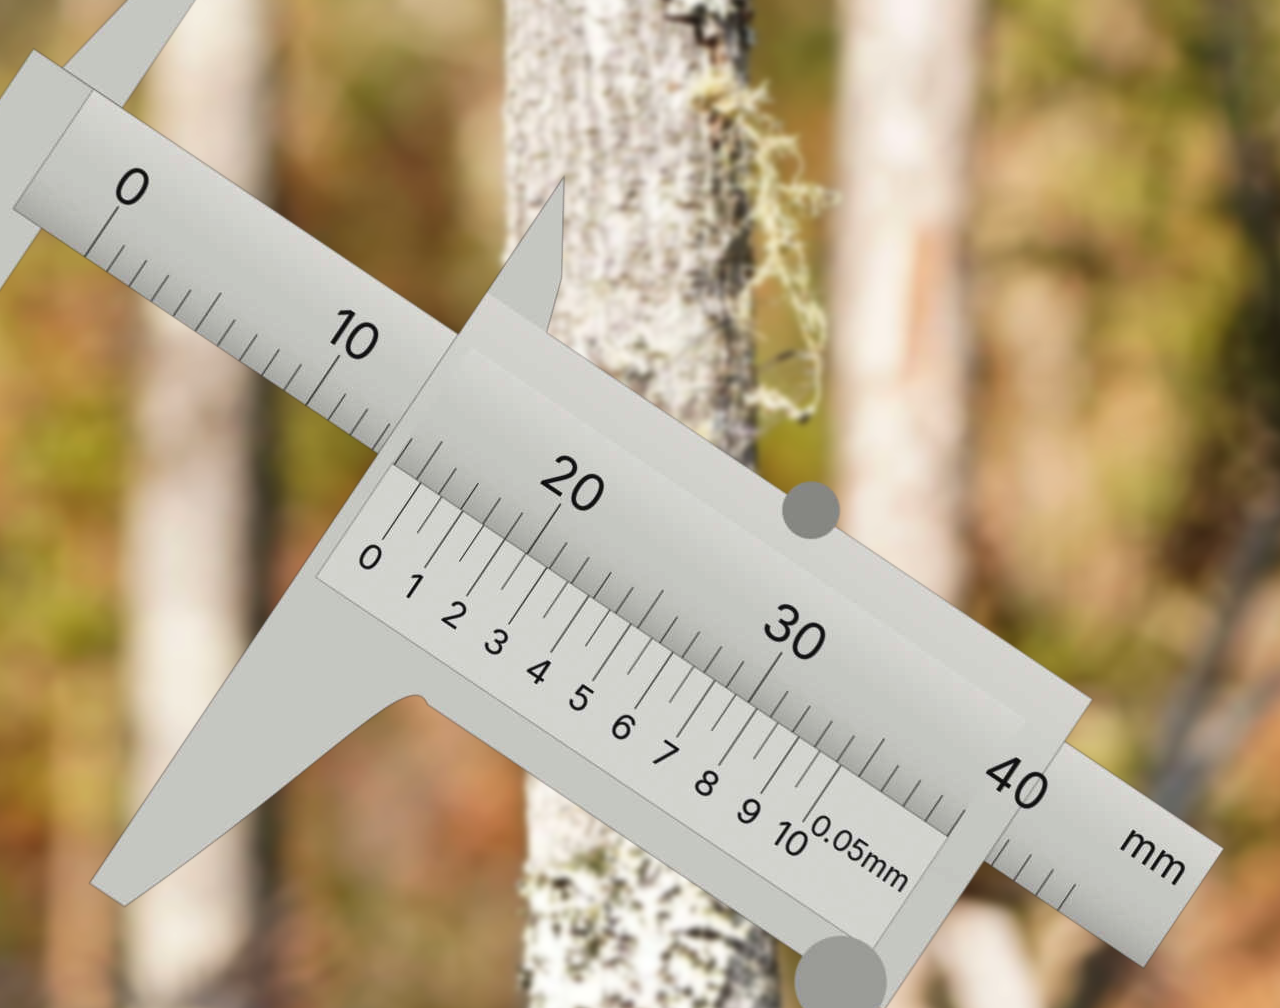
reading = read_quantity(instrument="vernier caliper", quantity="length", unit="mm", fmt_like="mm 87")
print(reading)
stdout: mm 15.20
